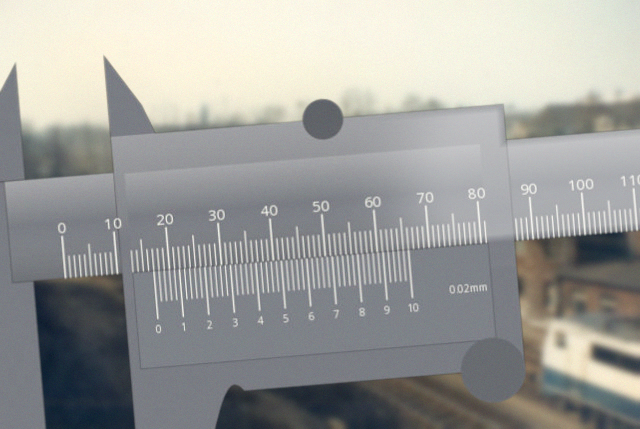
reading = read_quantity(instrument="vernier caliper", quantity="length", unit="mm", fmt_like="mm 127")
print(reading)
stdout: mm 17.0
